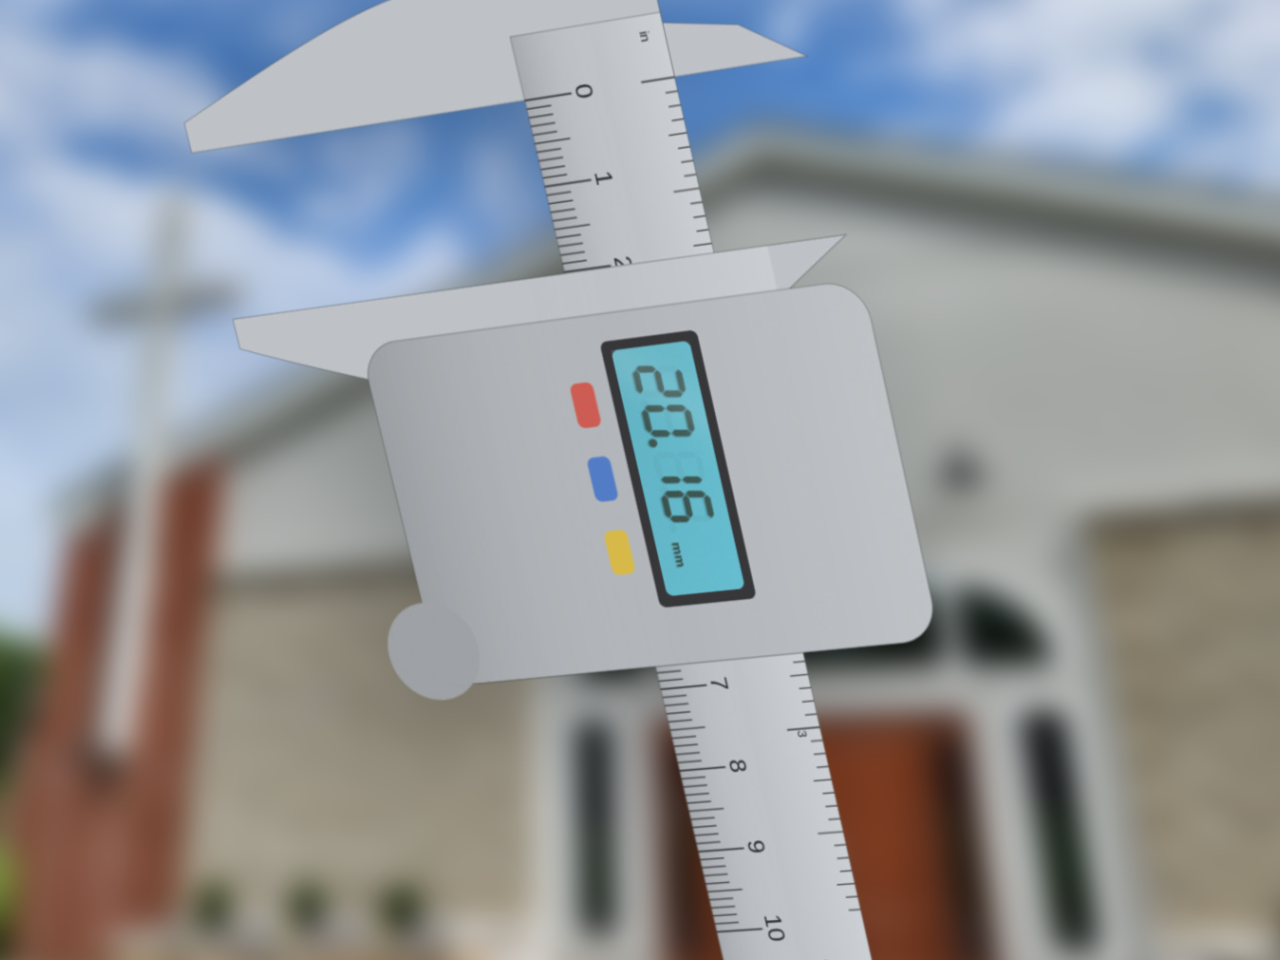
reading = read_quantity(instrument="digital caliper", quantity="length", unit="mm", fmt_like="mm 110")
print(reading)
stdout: mm 20.16
